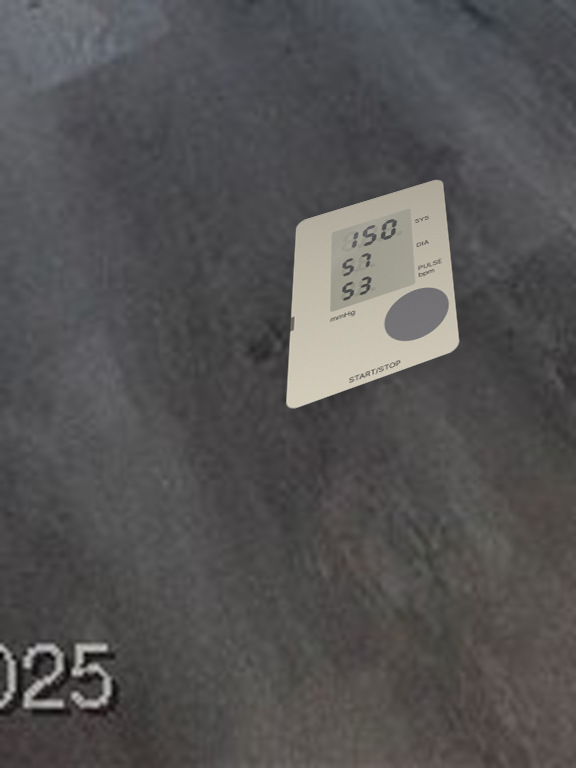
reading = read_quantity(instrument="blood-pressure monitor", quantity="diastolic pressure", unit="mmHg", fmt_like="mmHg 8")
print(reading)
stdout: mmHg 57
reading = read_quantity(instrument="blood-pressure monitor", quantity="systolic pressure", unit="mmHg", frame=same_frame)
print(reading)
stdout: mmHg 150
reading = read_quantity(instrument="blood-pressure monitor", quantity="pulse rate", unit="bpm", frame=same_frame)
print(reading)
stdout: bpm 53
